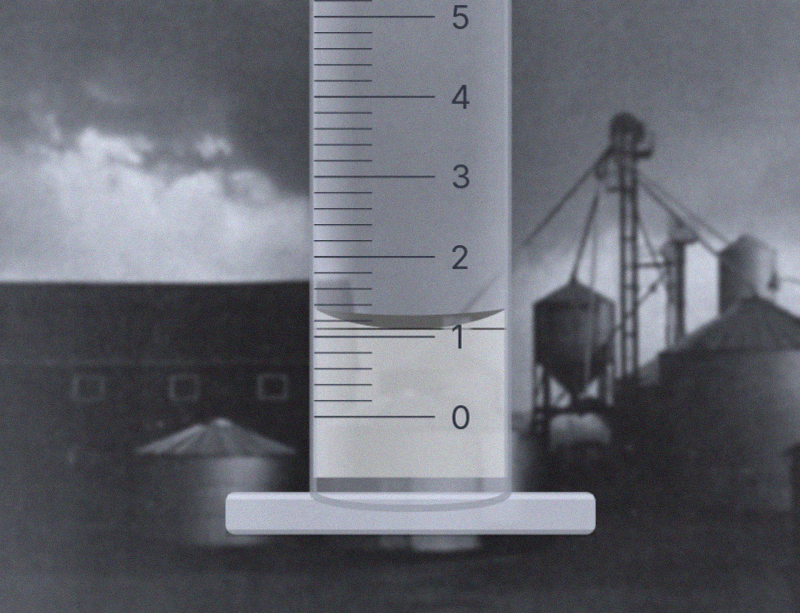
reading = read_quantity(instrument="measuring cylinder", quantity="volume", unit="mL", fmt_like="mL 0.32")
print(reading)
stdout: mL 1.1
